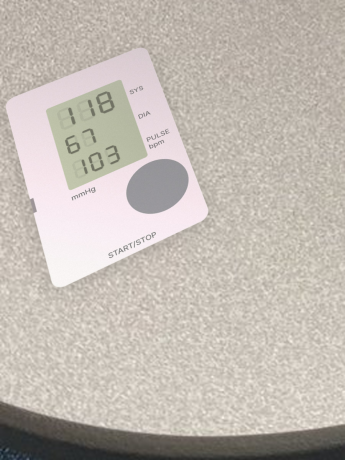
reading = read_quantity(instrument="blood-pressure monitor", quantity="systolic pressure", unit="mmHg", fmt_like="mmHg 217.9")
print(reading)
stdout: mmHg 118
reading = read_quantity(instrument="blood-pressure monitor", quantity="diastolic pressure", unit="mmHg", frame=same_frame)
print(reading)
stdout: mmHg 67
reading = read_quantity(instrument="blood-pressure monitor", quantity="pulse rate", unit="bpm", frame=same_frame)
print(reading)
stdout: bpm 103
